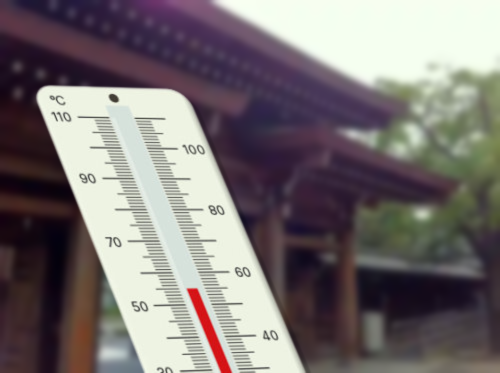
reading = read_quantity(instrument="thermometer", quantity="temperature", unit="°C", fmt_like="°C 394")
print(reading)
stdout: °C 55
